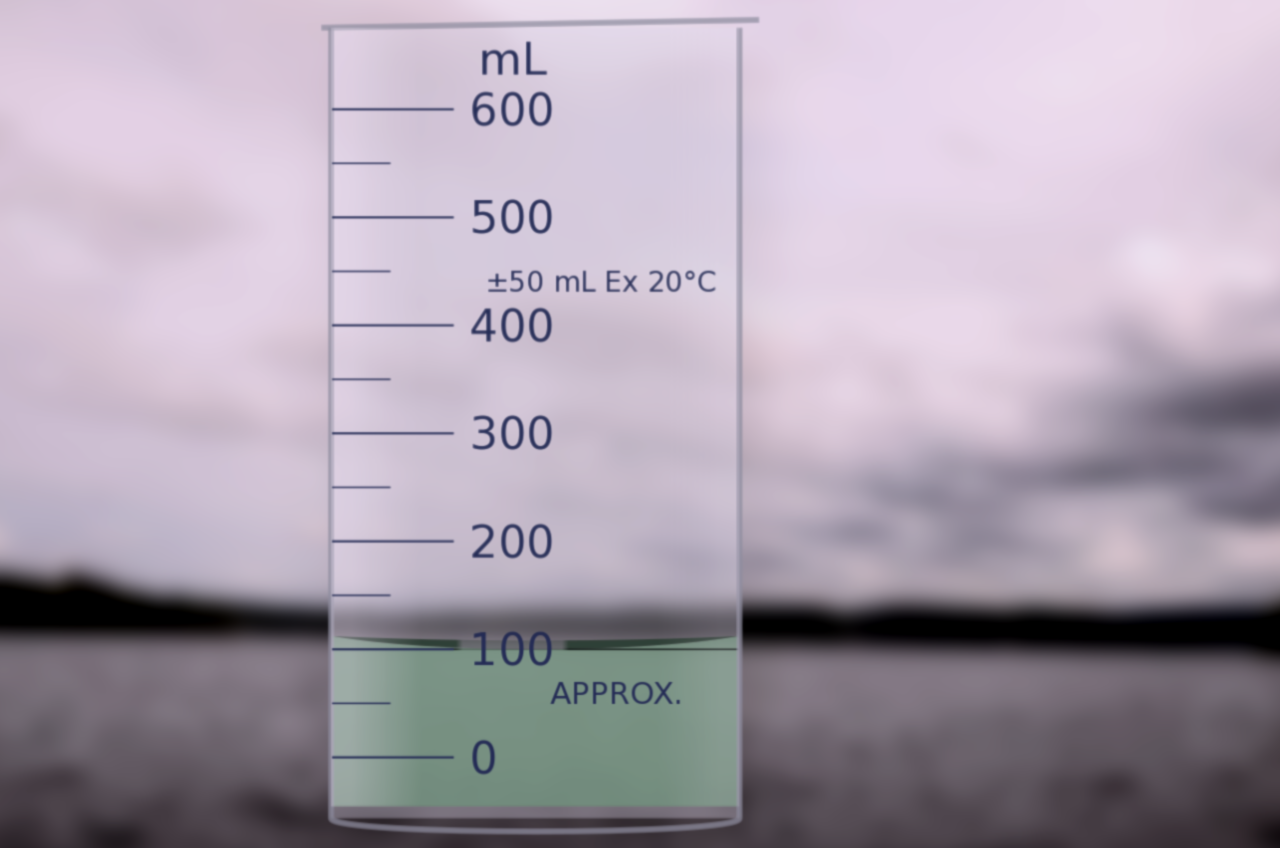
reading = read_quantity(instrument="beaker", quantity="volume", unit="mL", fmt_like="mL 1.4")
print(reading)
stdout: mL 100
